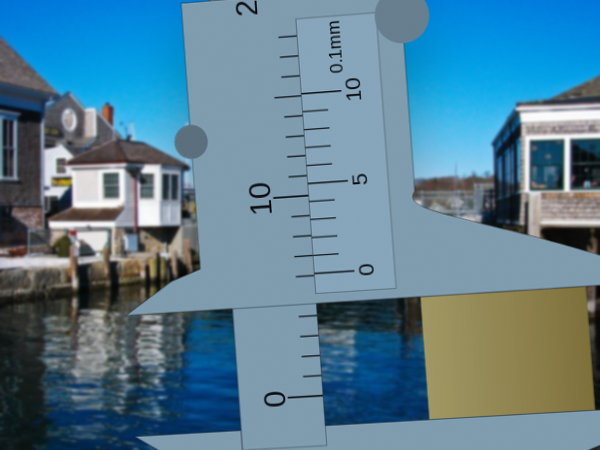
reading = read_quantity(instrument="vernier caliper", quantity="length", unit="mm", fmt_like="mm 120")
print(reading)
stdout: mm 6.1
